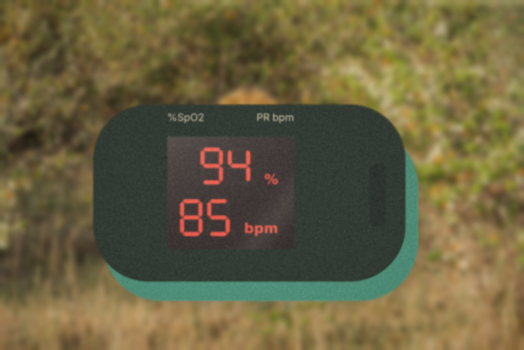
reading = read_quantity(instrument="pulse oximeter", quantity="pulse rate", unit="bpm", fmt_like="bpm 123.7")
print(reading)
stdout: bpm 85
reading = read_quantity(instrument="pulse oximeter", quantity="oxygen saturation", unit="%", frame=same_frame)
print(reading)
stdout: % 94
